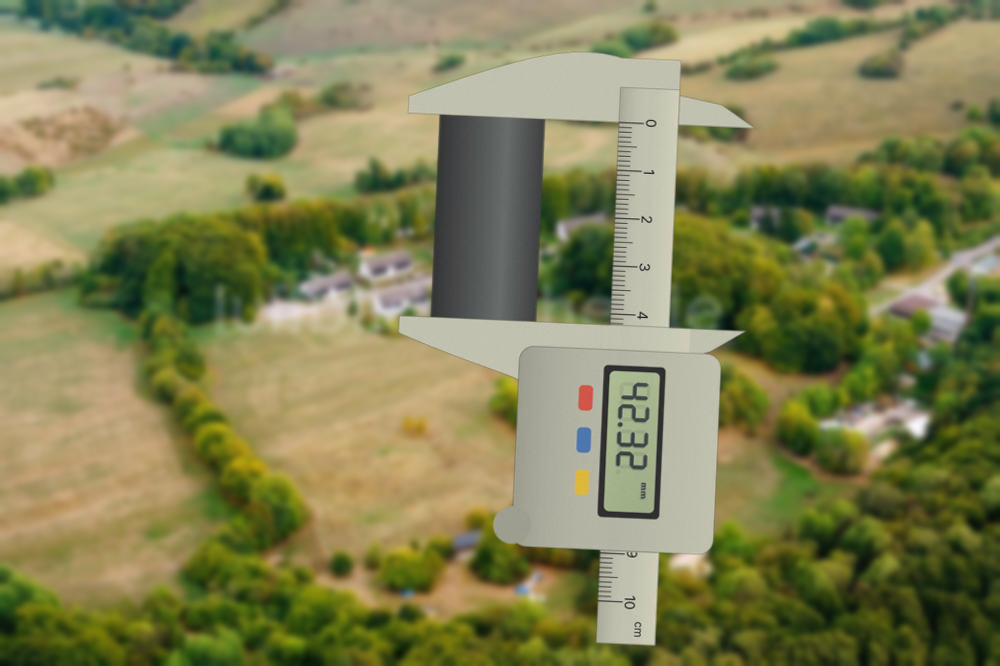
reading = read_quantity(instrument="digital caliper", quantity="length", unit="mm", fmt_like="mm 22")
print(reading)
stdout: mm 42.32
